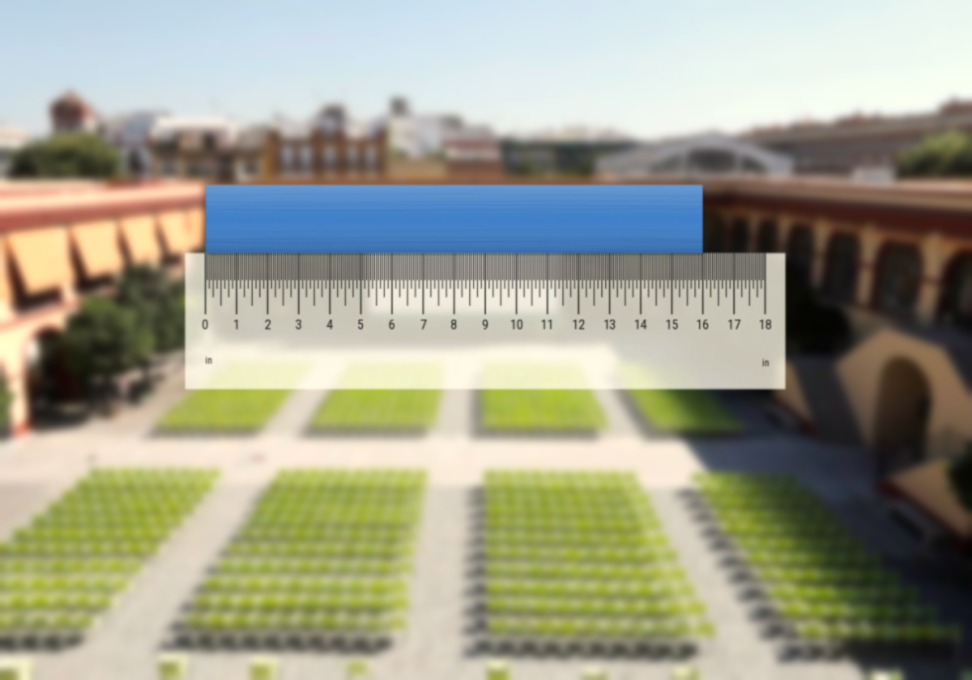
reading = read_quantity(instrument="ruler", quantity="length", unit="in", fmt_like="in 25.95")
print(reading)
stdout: in 16
